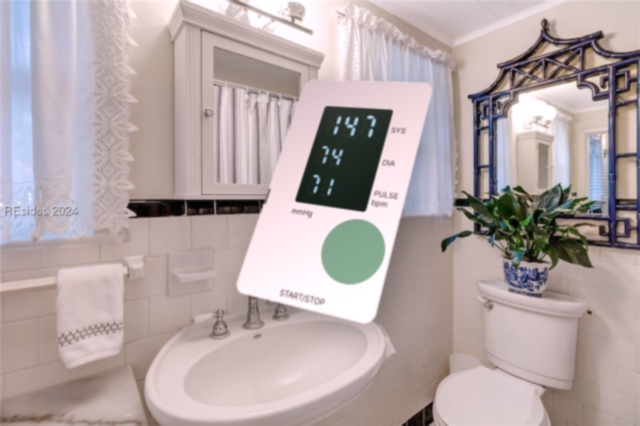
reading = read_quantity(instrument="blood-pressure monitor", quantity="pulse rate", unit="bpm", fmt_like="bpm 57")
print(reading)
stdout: bpm 71
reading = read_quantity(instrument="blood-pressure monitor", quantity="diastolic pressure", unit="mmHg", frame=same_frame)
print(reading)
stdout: mmHg 74
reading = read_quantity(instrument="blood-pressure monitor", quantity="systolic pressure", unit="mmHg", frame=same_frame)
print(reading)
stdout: mmHg 147
